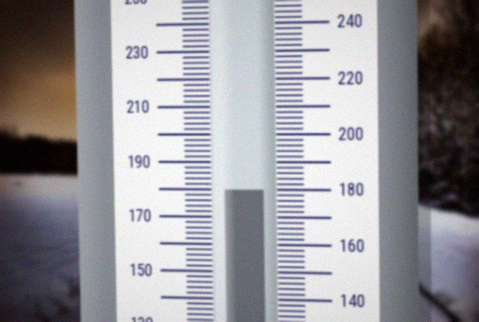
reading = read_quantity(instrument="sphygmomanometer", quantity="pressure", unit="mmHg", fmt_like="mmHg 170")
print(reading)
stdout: mmHg 180
